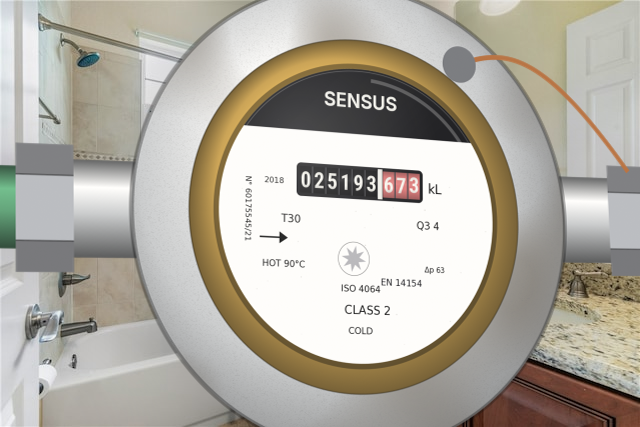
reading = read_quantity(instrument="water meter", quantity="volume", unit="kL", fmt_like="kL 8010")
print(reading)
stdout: kL 25193.673
